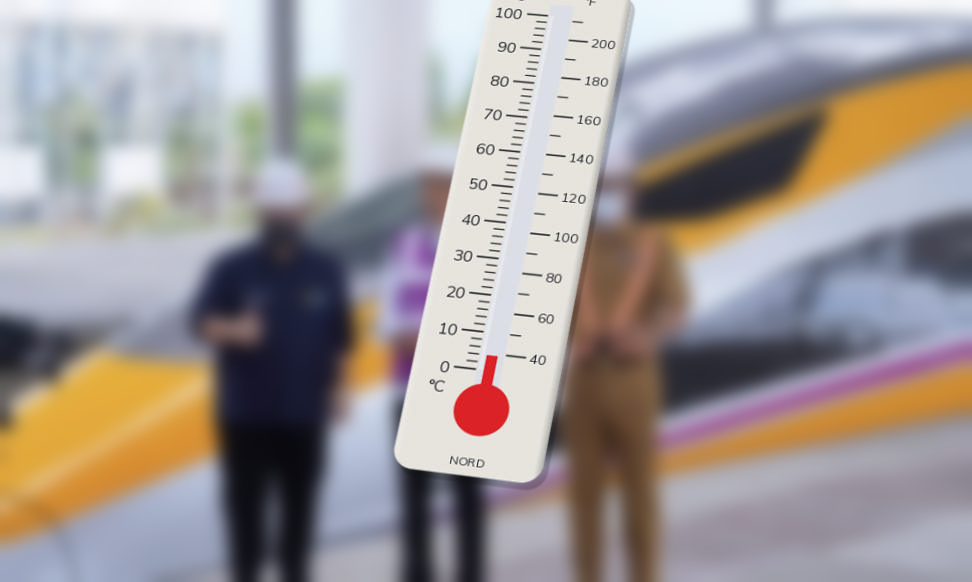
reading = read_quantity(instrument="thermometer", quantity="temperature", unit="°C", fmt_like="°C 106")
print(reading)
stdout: °C 4
